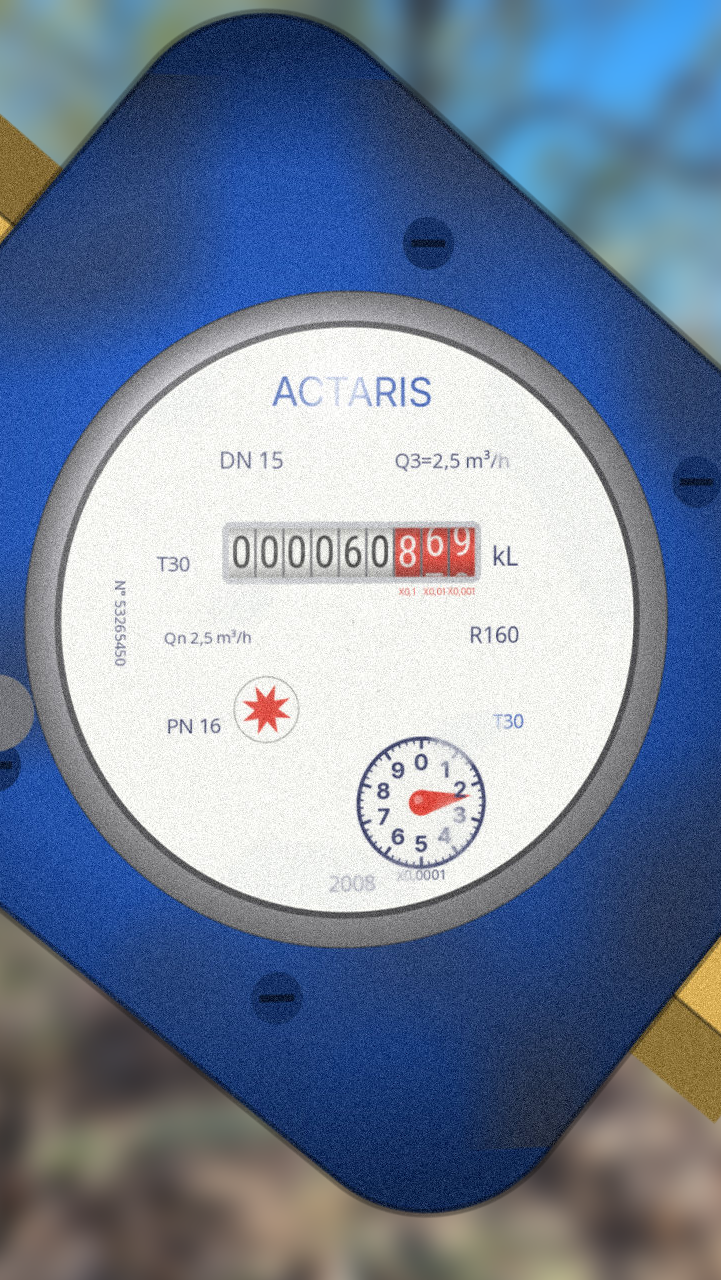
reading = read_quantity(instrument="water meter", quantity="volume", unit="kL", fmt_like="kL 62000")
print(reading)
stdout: kL 60.8692
